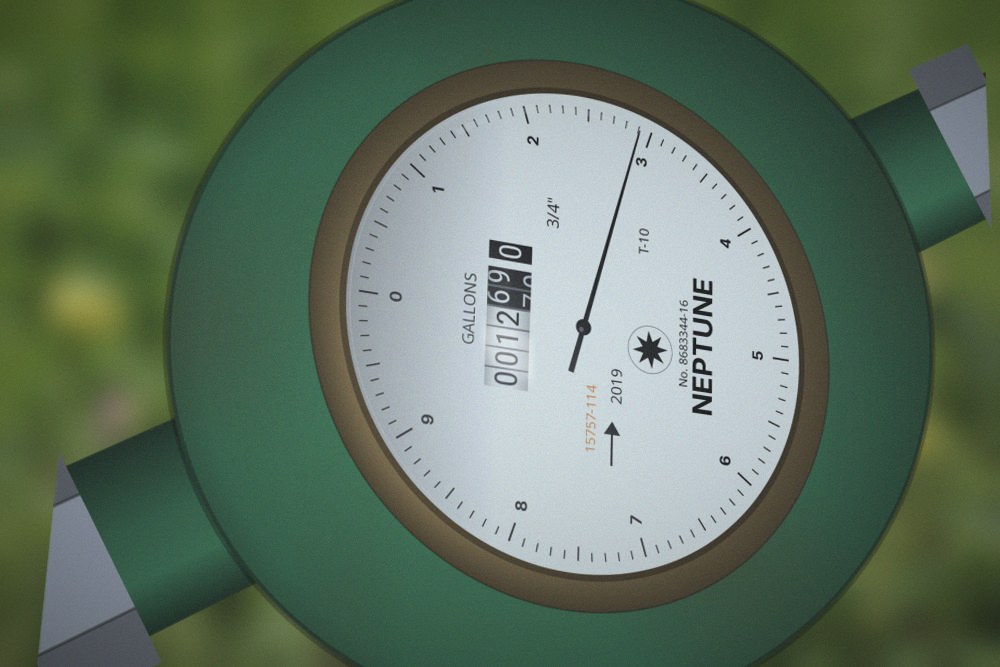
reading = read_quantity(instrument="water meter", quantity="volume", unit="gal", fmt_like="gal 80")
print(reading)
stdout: gal 12692.9
